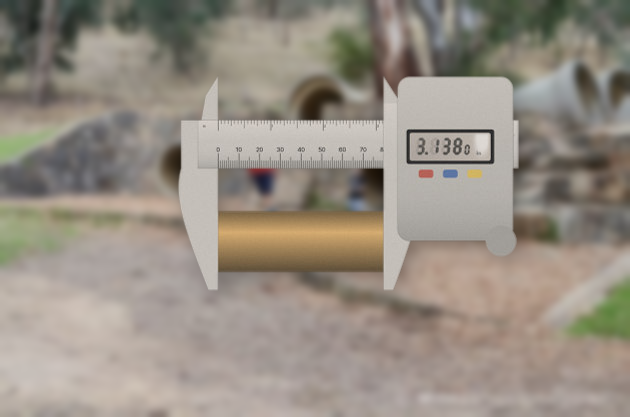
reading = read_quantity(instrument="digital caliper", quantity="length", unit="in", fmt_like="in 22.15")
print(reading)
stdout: in 3.1380
